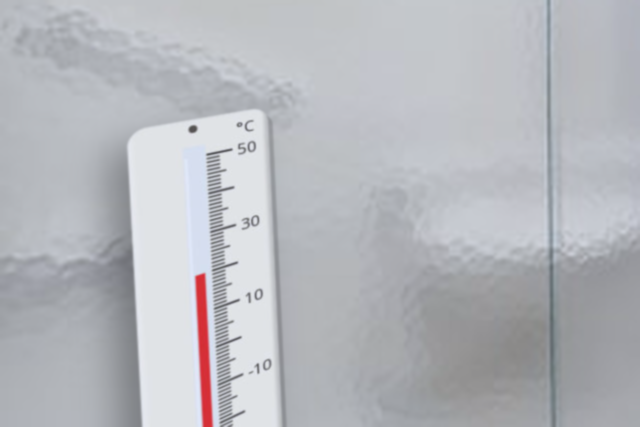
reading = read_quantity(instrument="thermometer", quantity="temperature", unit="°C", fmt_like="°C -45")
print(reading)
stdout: °C 20
